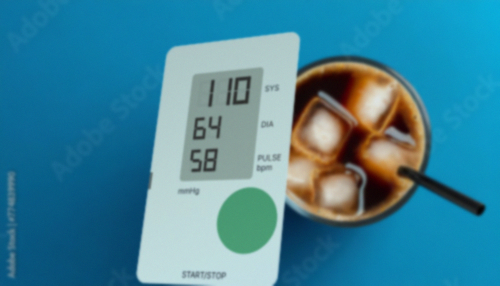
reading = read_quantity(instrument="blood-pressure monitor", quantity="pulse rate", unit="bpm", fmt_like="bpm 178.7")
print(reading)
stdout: bpm 58
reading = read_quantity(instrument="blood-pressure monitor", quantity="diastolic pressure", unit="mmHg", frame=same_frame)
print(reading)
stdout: mmHg 64
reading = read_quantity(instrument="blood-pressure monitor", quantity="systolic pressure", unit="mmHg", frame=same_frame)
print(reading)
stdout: mmHg 110
